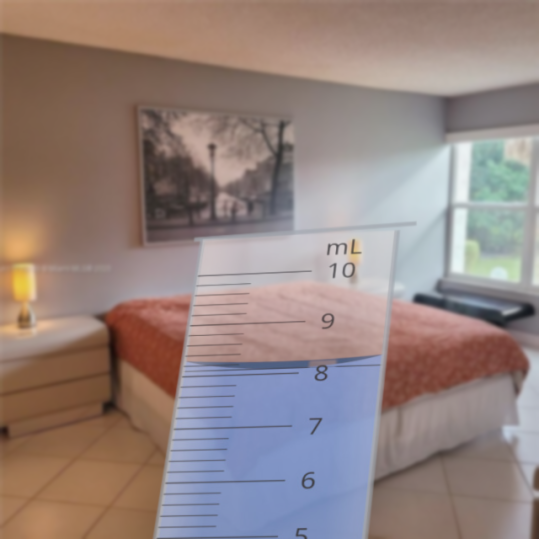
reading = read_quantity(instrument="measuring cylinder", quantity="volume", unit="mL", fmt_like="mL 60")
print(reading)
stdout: mL 8.1
